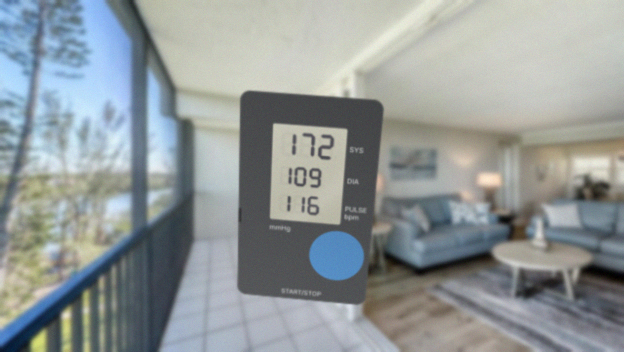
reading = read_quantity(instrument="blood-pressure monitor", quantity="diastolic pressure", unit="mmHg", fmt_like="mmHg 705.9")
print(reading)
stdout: mmHg 109
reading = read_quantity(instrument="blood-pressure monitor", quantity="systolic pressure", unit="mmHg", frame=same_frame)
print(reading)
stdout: mmHg 172
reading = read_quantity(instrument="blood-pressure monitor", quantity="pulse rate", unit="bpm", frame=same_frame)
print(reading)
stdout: bpm 116
